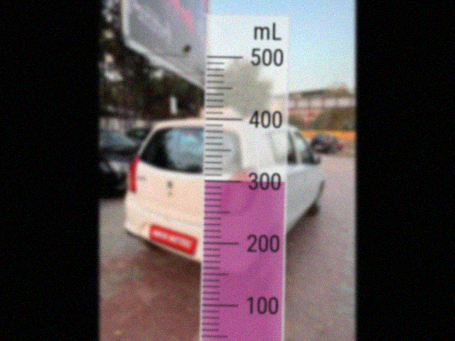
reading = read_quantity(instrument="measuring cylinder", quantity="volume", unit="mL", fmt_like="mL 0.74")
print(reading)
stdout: mL 300
